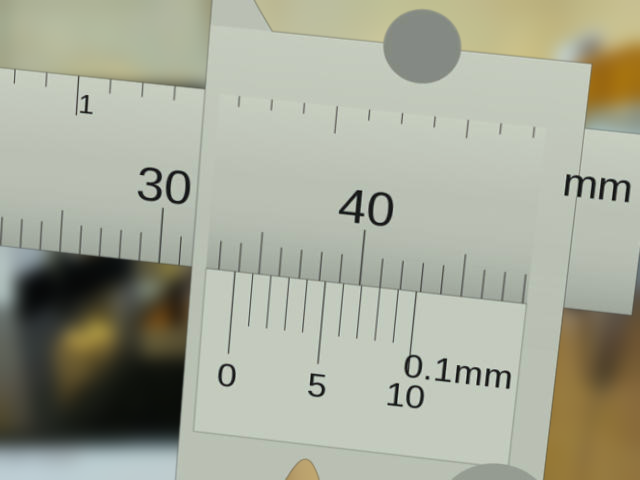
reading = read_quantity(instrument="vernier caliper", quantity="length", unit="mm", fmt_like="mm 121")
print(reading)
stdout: mm 33.8
